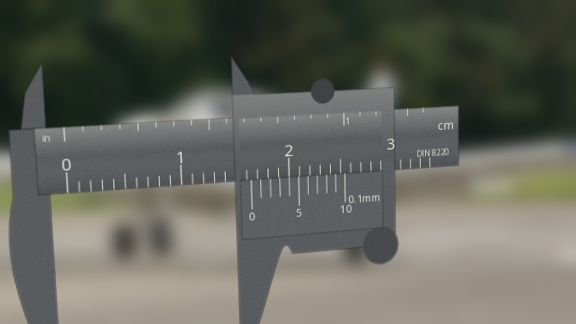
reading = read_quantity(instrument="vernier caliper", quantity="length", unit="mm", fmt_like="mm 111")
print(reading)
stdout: mm 16.4
